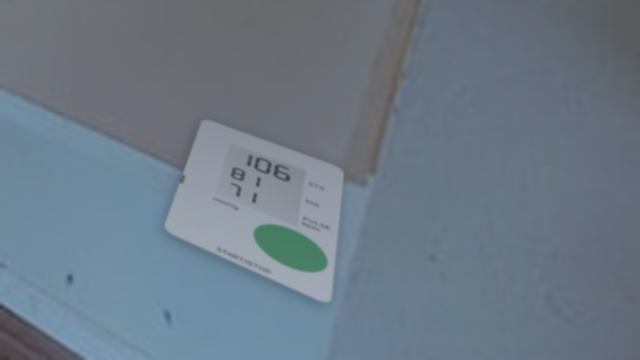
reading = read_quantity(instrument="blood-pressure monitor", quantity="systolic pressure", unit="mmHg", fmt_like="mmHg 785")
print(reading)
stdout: mmHg 106
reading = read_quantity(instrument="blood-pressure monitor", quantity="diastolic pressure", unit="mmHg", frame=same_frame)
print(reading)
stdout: mmHg 81
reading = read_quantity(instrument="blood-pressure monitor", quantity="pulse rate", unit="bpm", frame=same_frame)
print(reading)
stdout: bpm 71
